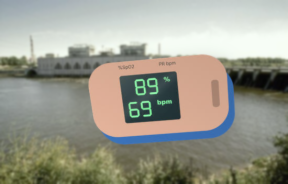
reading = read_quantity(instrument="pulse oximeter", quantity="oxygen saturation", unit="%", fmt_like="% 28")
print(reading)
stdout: % 89
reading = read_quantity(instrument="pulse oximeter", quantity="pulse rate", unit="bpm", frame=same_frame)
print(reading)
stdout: bpm 69
